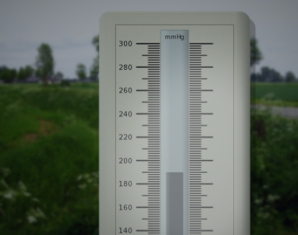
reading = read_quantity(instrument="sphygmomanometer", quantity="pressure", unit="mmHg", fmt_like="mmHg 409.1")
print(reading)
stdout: mmHg 190
